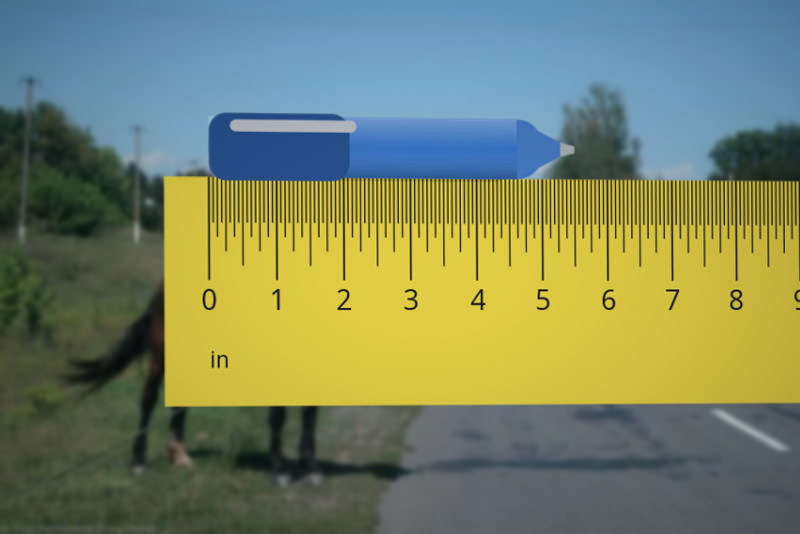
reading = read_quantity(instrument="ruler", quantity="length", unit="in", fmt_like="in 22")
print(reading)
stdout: in 5.5
